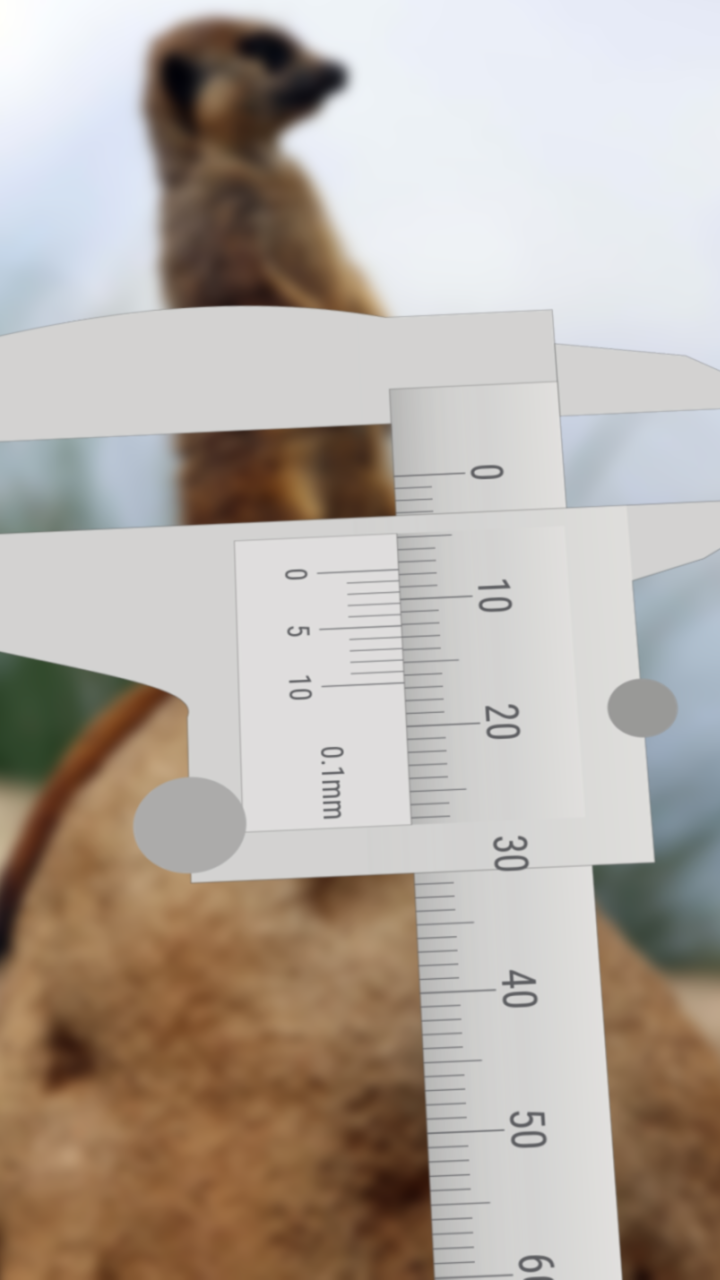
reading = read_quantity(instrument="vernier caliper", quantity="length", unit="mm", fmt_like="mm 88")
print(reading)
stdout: mm 7.6
